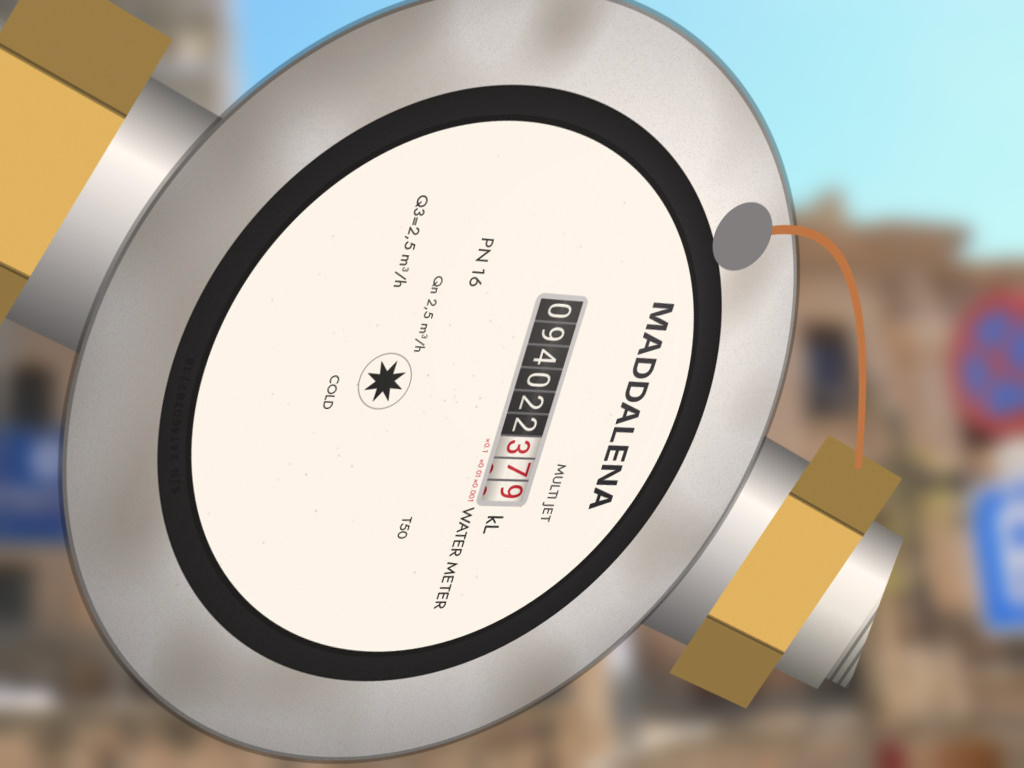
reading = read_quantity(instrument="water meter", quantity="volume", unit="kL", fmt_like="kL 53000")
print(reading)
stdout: kL 94022.379
